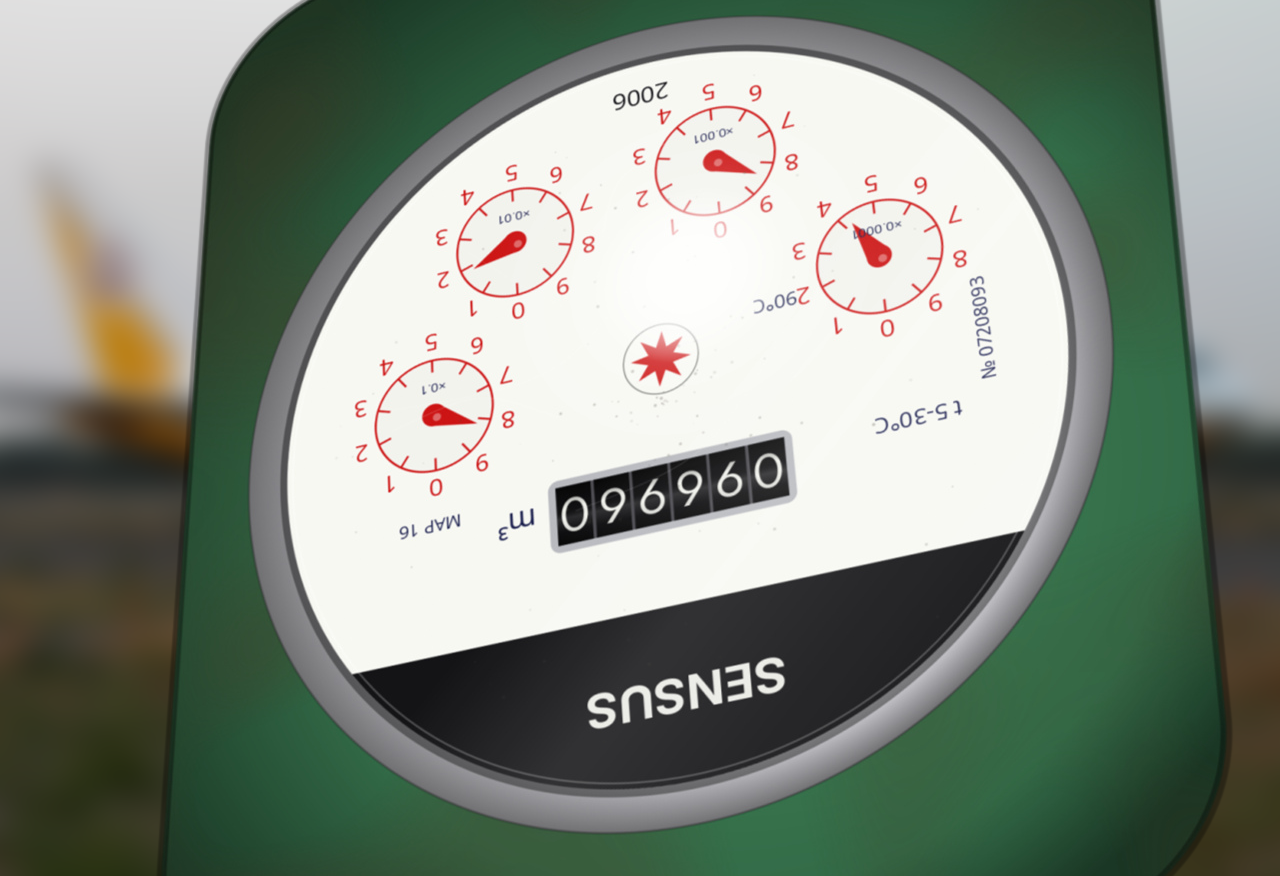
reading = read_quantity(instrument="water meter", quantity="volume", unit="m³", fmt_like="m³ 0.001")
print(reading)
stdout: m³ 96960.8184
